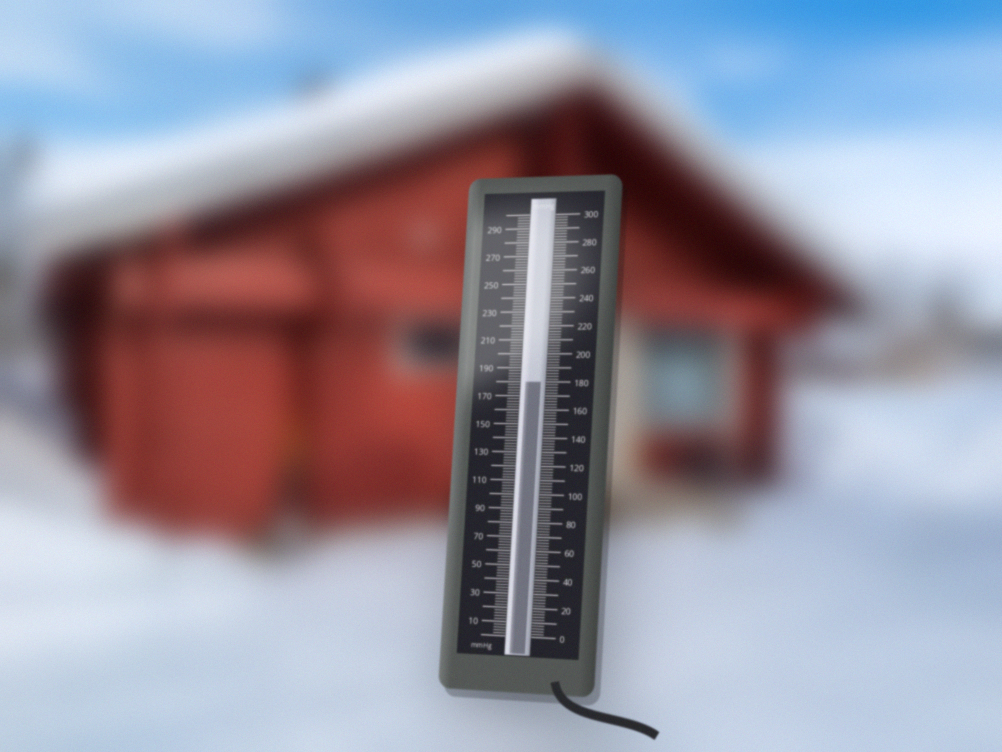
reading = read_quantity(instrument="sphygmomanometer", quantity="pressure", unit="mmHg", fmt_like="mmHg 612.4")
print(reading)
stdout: mmHg 180
